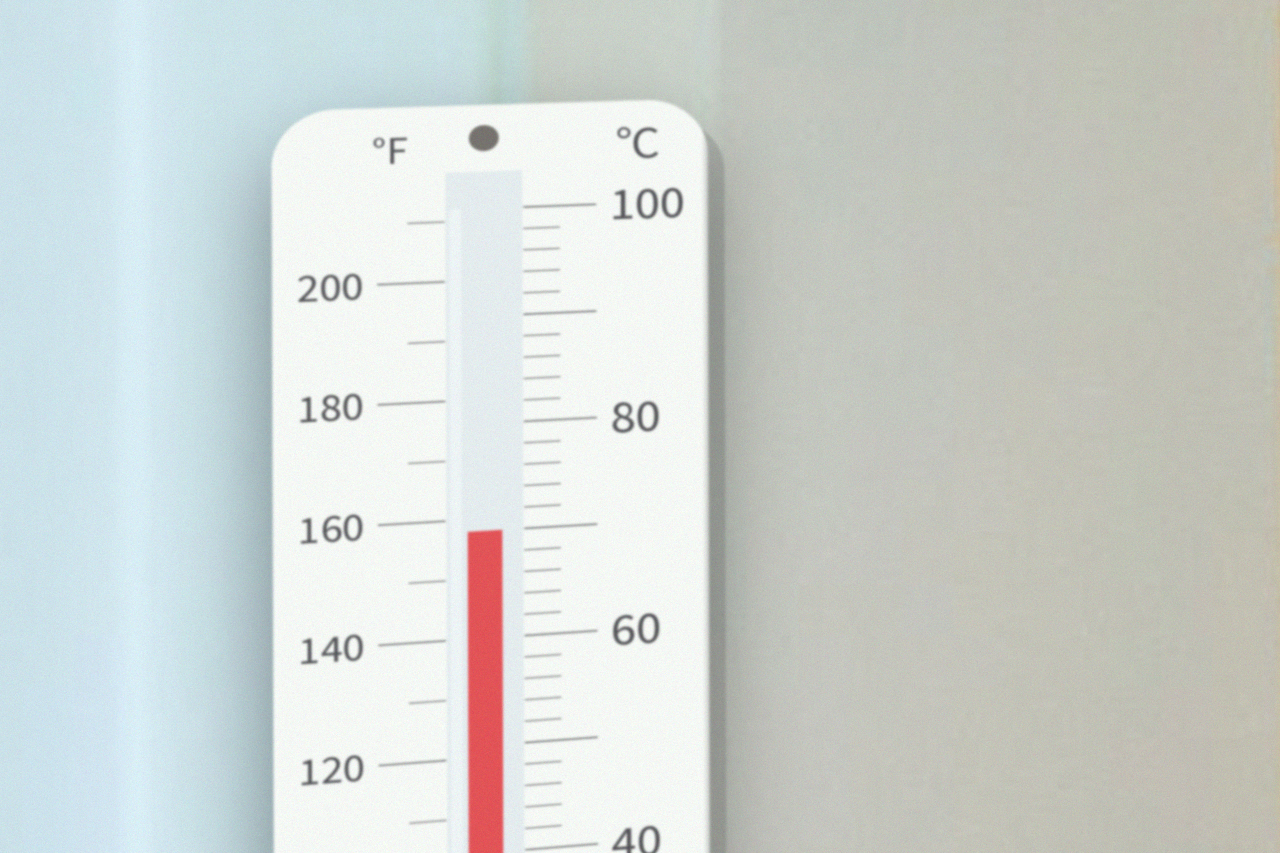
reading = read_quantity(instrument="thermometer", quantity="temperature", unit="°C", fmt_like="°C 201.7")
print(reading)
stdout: °C 70
